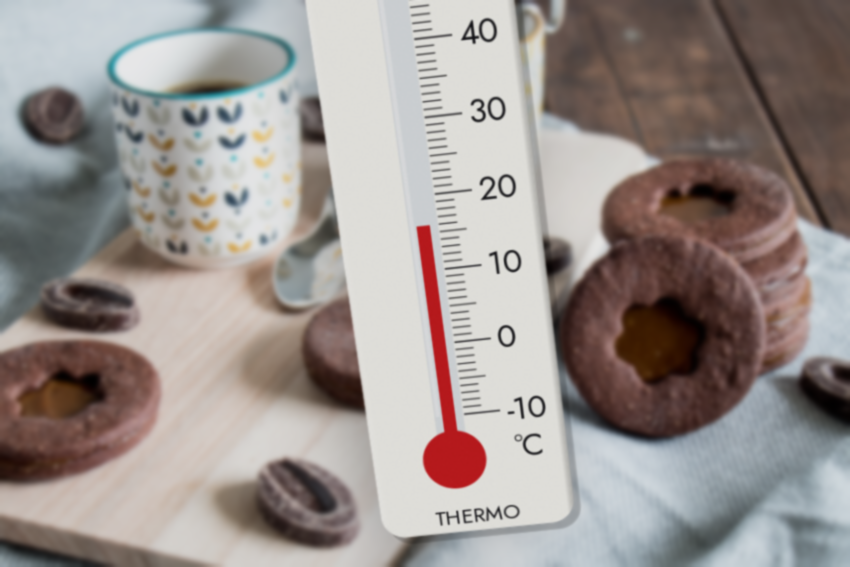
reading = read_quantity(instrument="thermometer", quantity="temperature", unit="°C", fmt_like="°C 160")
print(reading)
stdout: °C 16
